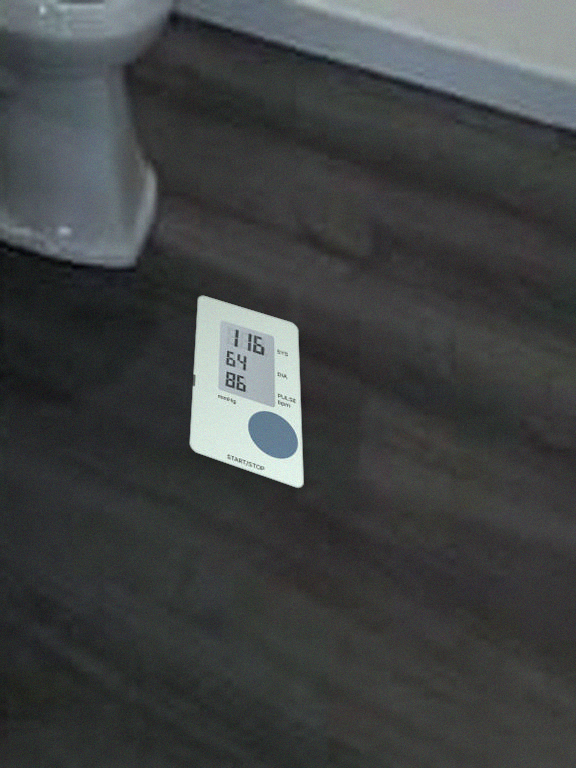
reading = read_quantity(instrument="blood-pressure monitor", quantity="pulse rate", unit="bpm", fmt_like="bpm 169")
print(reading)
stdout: bpm 86
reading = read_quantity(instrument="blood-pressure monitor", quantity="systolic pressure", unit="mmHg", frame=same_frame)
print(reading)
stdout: mmHg 116
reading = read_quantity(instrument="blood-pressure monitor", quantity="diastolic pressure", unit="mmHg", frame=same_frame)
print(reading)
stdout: mmHg 64
